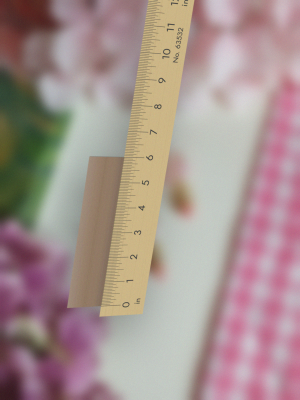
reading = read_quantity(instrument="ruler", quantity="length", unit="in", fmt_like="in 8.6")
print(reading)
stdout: in 6
